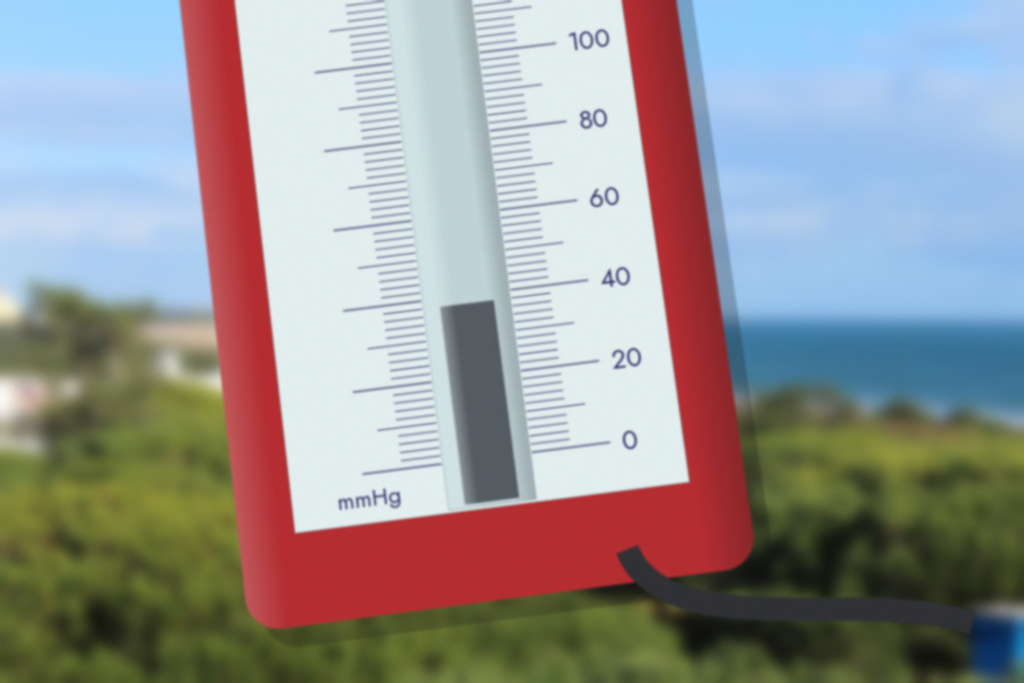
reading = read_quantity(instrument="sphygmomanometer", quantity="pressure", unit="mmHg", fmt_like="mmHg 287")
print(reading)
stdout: mmHg 38
